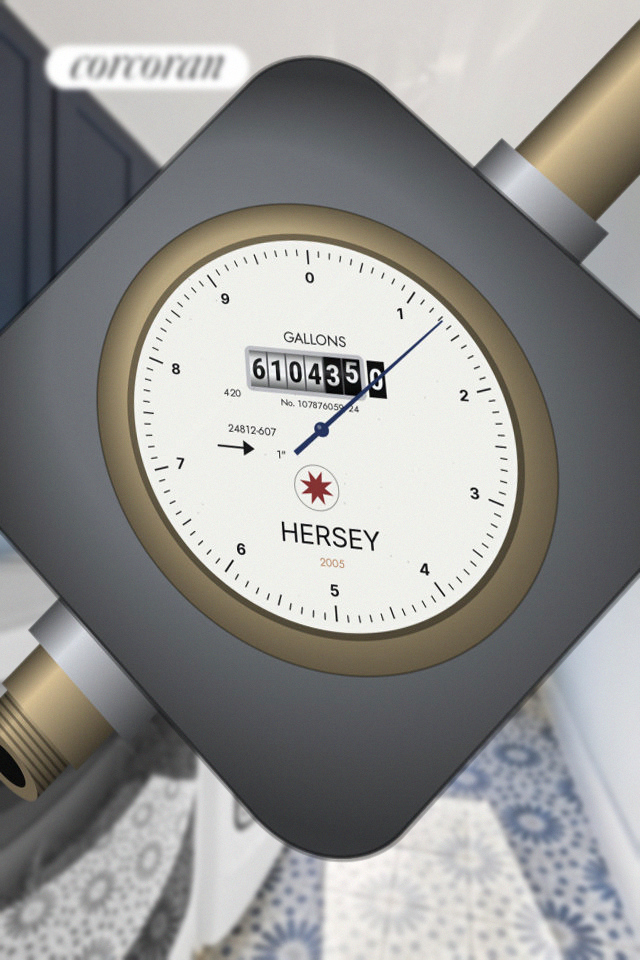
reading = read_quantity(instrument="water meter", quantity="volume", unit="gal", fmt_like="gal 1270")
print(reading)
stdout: gal 6104351.3
